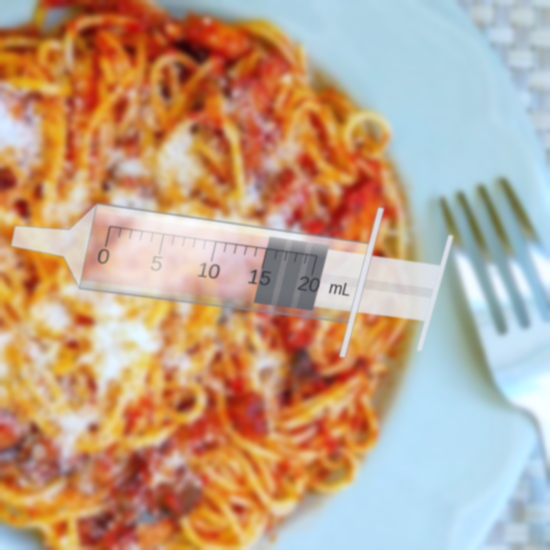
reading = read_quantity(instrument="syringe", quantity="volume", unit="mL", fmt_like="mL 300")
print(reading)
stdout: mL 15
